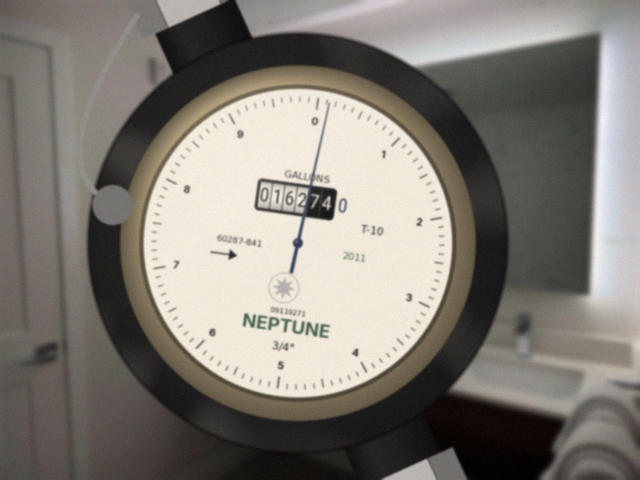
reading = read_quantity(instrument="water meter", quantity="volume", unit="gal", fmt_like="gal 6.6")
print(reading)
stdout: gal 162740.1
